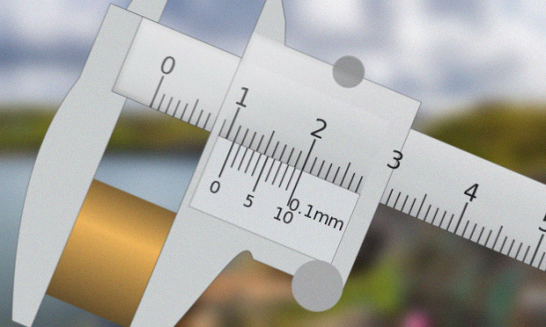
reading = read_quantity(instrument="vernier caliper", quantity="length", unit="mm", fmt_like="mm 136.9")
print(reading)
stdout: mm 11.0
